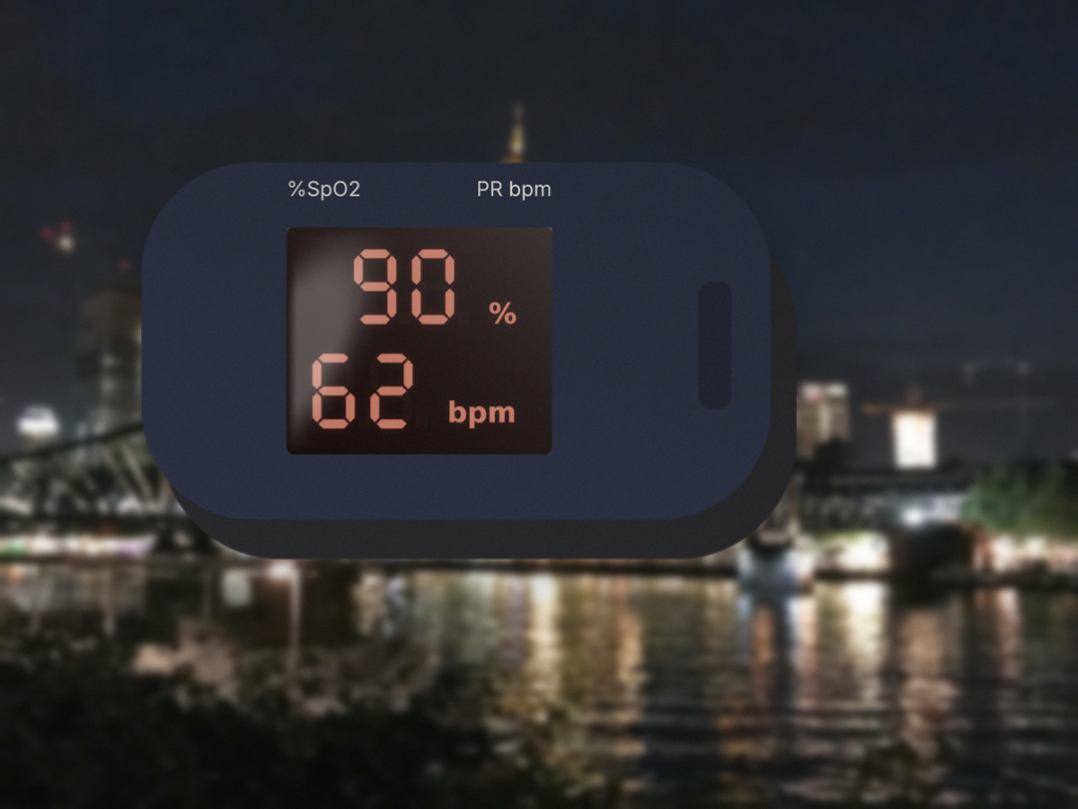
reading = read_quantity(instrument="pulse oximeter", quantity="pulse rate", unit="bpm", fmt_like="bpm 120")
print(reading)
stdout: bpm 62
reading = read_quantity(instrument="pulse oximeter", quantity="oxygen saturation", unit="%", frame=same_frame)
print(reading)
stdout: % 90
